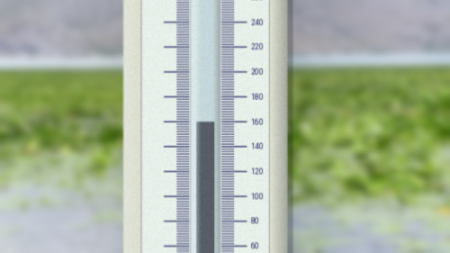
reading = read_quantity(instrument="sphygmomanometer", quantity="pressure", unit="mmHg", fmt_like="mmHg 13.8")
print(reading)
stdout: mmHg 160
